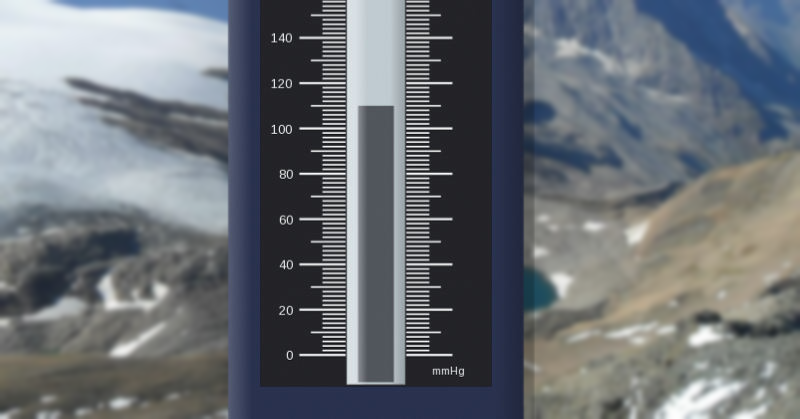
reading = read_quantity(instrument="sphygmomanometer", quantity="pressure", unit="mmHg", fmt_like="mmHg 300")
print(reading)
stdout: mmHg 110
